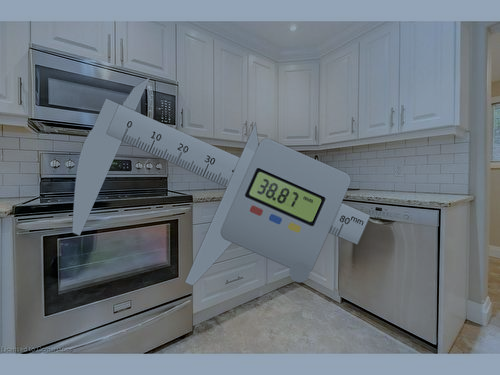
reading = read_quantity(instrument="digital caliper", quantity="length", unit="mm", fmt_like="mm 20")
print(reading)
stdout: mm 38.87
